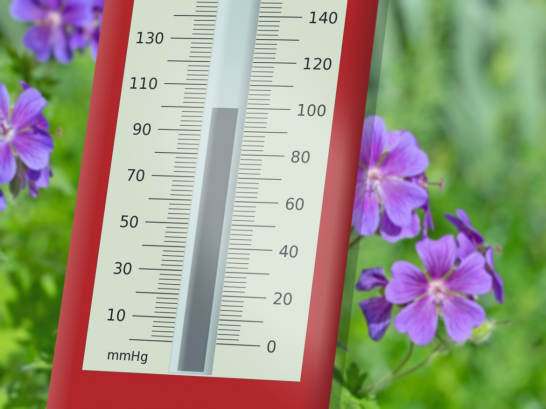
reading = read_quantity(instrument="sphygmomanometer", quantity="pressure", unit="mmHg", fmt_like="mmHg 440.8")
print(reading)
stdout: mmHg 100
